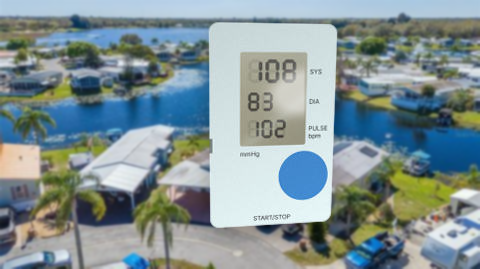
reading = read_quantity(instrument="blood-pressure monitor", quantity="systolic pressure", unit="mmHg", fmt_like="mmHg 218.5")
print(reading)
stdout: mmHg 108
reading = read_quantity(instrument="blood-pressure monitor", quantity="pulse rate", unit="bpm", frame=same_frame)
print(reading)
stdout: bpm 102
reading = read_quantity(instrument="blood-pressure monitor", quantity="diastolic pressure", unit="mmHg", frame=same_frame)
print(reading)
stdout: mmHg 83
